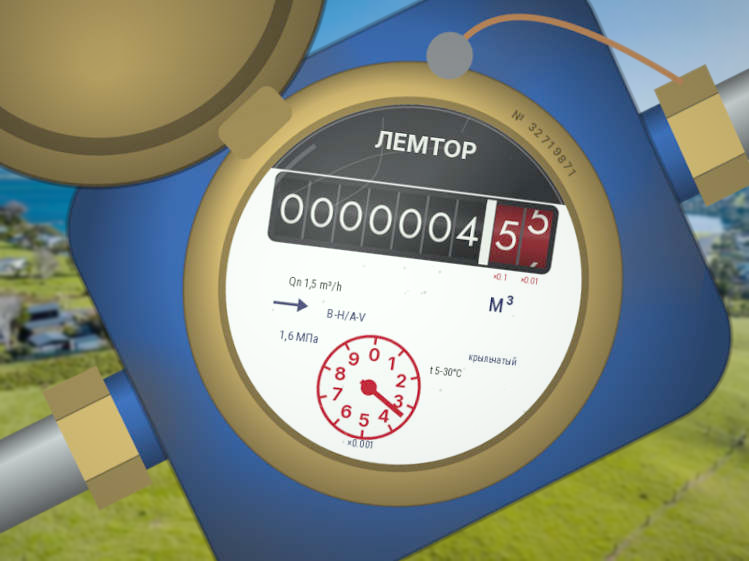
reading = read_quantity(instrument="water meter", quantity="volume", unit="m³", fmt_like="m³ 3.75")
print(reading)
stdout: m³ 4.553
